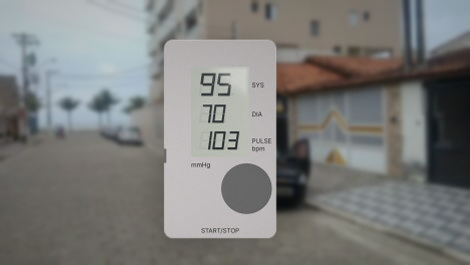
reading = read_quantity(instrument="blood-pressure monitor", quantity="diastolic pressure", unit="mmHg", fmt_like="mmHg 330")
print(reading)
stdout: mmHg 70
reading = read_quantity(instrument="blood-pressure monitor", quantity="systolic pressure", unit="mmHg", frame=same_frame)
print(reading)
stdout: mmHg 95
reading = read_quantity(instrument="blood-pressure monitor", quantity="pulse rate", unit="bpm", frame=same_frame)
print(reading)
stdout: bpm 103
